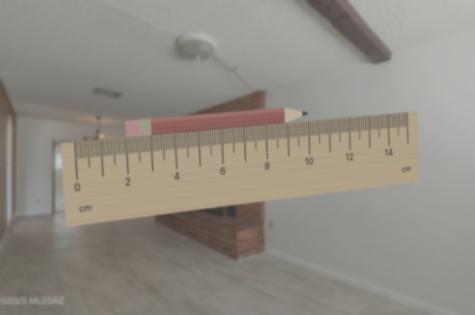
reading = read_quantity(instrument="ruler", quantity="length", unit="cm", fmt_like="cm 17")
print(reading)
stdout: cm 8
